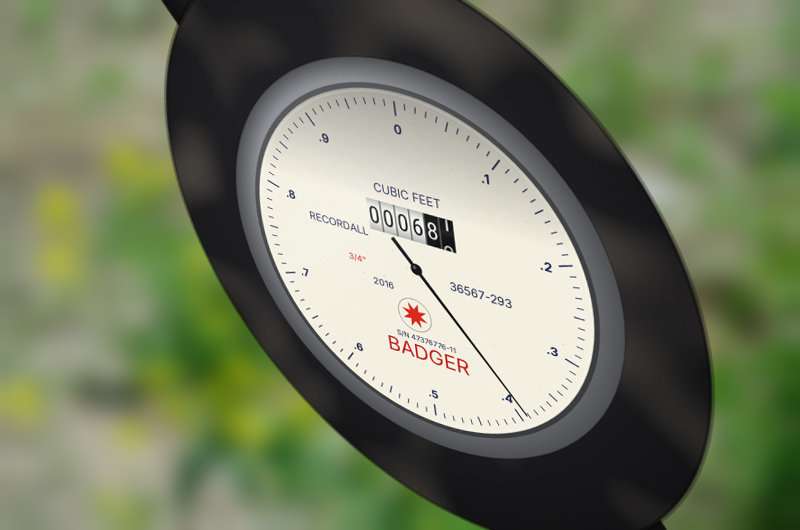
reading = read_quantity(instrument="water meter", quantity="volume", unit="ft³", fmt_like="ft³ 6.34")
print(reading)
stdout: ft³ 681.39
